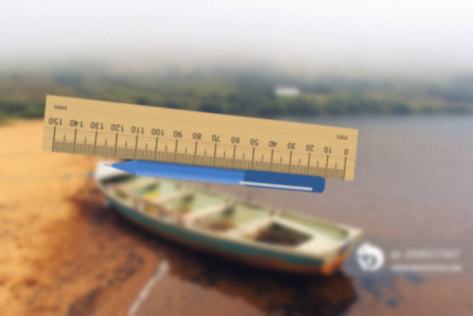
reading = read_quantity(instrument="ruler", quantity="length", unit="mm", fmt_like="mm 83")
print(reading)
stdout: mm 115
